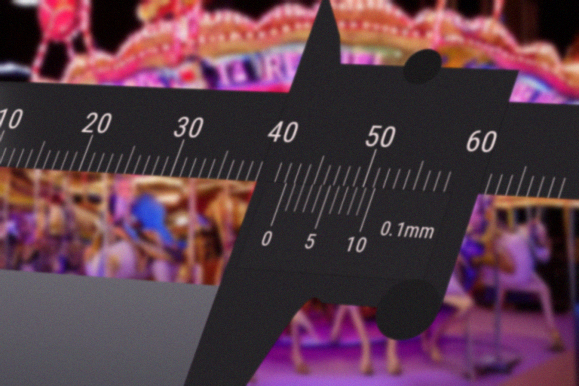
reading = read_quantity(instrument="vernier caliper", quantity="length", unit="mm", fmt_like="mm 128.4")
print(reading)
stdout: mm 42.2
